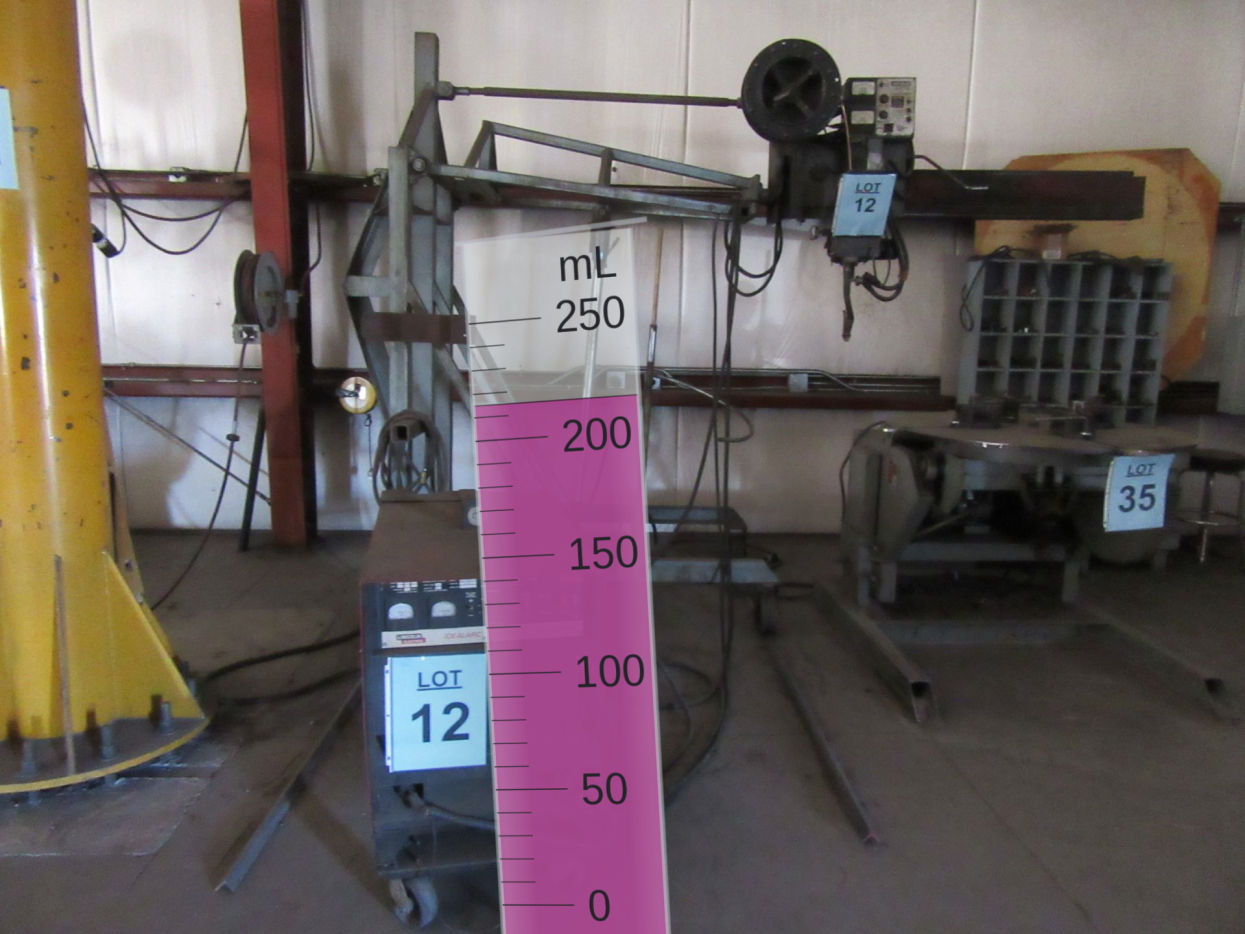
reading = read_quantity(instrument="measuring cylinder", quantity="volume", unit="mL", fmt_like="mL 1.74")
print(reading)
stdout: mL 215
